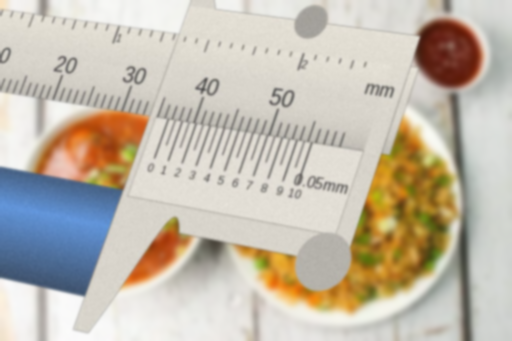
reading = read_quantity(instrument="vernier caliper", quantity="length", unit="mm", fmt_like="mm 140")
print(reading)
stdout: mm 36.5
